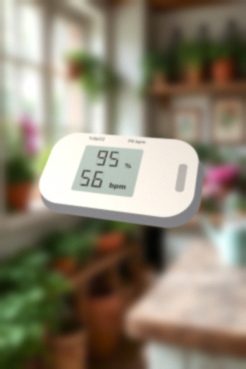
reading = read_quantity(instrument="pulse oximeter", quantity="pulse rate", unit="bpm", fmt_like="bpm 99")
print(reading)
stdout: bpm 56
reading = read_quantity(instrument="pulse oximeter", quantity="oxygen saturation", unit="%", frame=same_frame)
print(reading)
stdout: % 95
